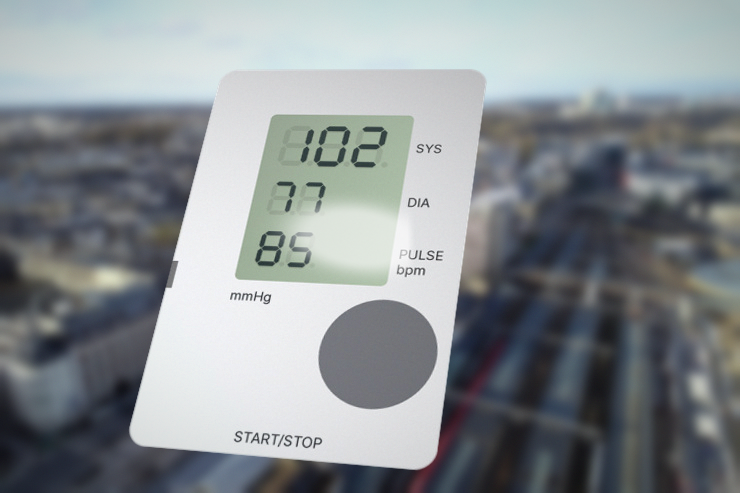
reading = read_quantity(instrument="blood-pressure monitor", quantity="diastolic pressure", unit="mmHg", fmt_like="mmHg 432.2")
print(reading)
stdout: mmHg 77
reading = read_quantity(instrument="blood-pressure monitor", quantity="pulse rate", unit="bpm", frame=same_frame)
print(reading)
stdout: bpm 85
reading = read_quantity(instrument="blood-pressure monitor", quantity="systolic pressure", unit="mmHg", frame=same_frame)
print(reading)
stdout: mmHg 102
